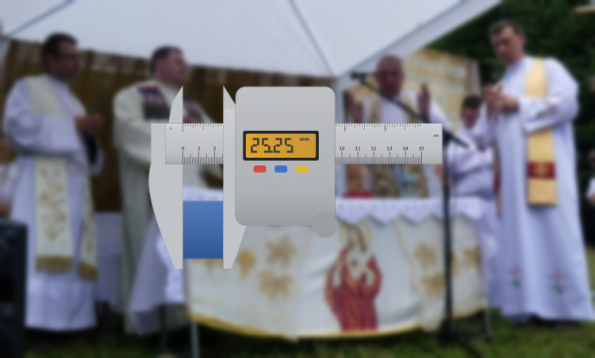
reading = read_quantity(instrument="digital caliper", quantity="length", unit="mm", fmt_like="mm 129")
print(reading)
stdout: mm 25.25
